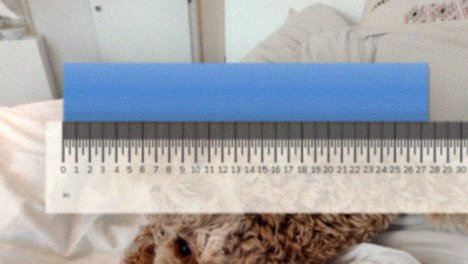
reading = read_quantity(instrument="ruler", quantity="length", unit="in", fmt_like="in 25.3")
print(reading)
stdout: in 27.5
